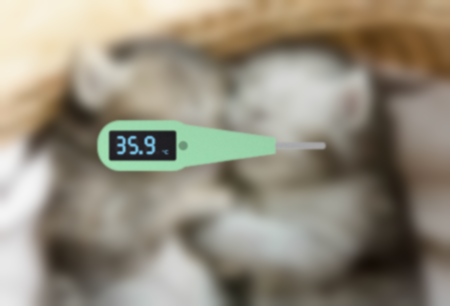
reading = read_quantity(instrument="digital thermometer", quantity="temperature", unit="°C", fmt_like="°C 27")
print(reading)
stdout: °C 35.9
